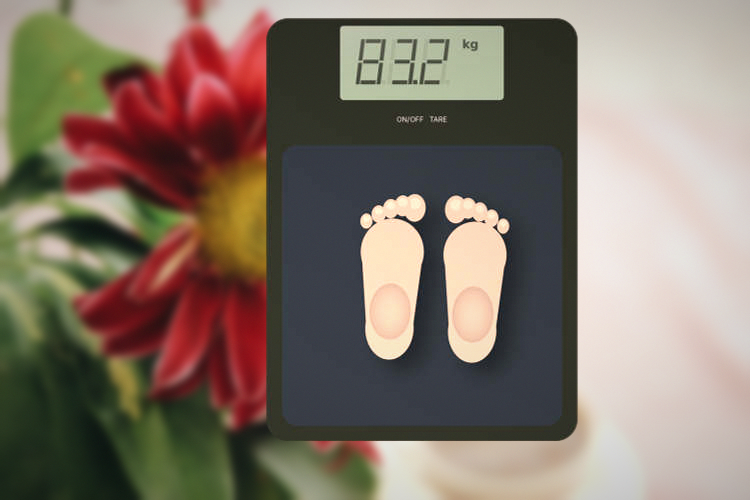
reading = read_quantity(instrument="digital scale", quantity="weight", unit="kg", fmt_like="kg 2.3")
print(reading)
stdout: kg 83.2
